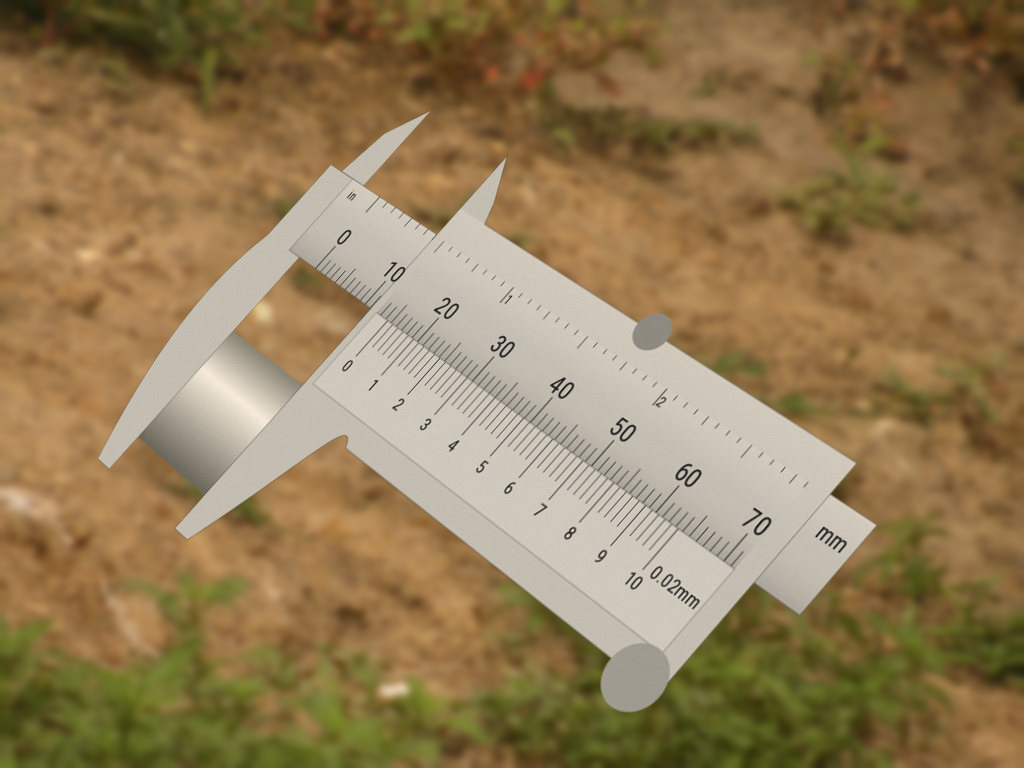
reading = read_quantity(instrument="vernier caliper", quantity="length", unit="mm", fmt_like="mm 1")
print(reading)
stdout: mm 14.4
